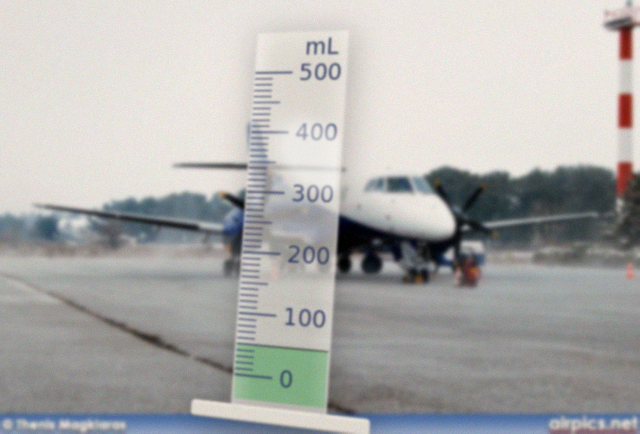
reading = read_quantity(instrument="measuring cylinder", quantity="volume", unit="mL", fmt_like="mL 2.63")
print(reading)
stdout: mL 50
